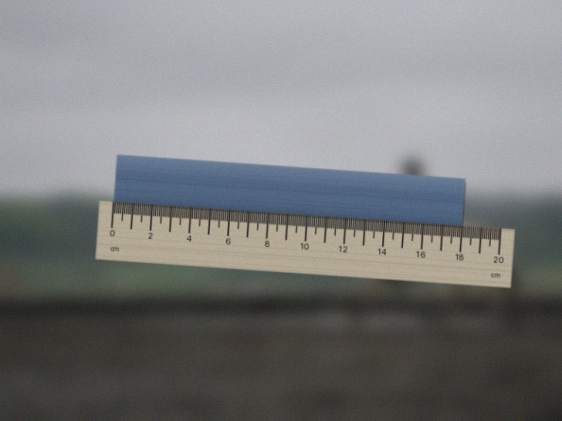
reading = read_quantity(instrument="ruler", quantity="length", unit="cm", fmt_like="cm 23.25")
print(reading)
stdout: cm 18
